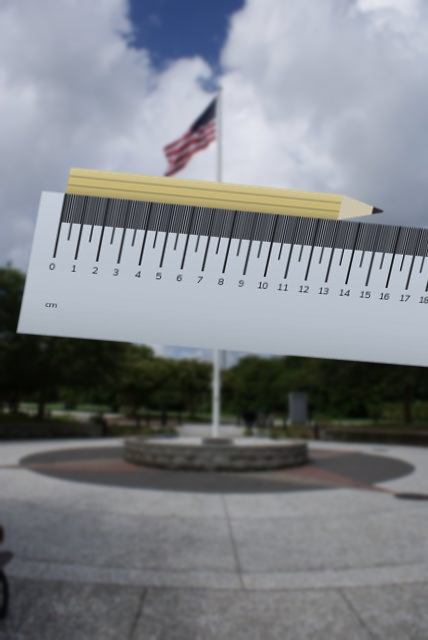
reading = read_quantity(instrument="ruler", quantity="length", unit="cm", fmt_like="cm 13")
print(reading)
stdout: cm 15
